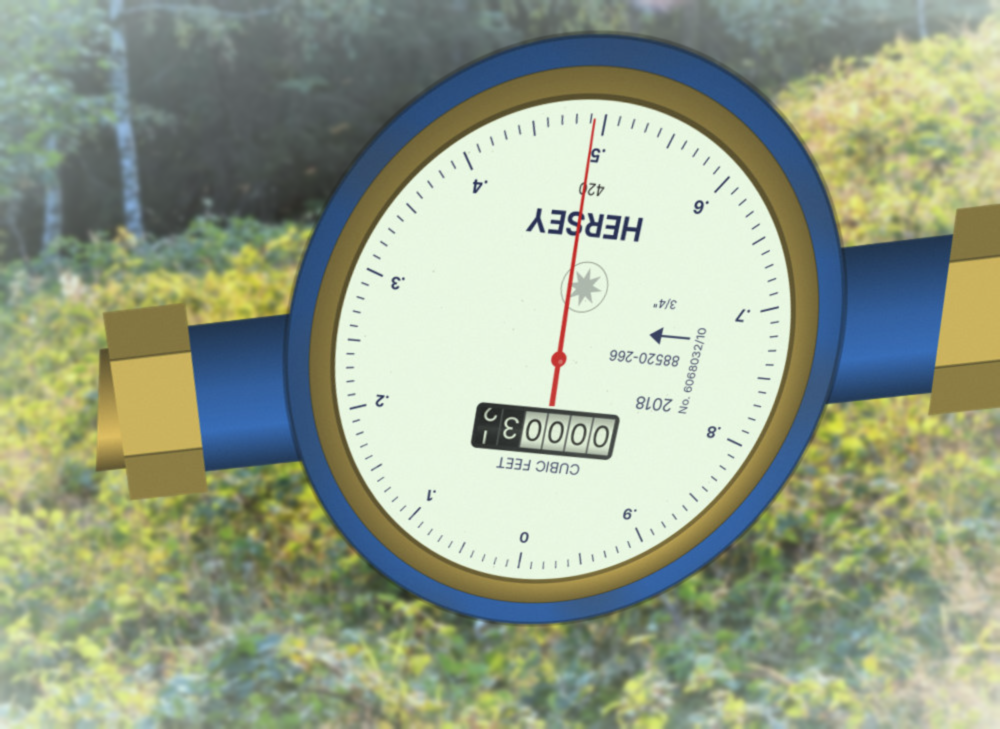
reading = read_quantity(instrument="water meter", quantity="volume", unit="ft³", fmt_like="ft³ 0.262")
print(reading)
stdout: ft³ 31.49
